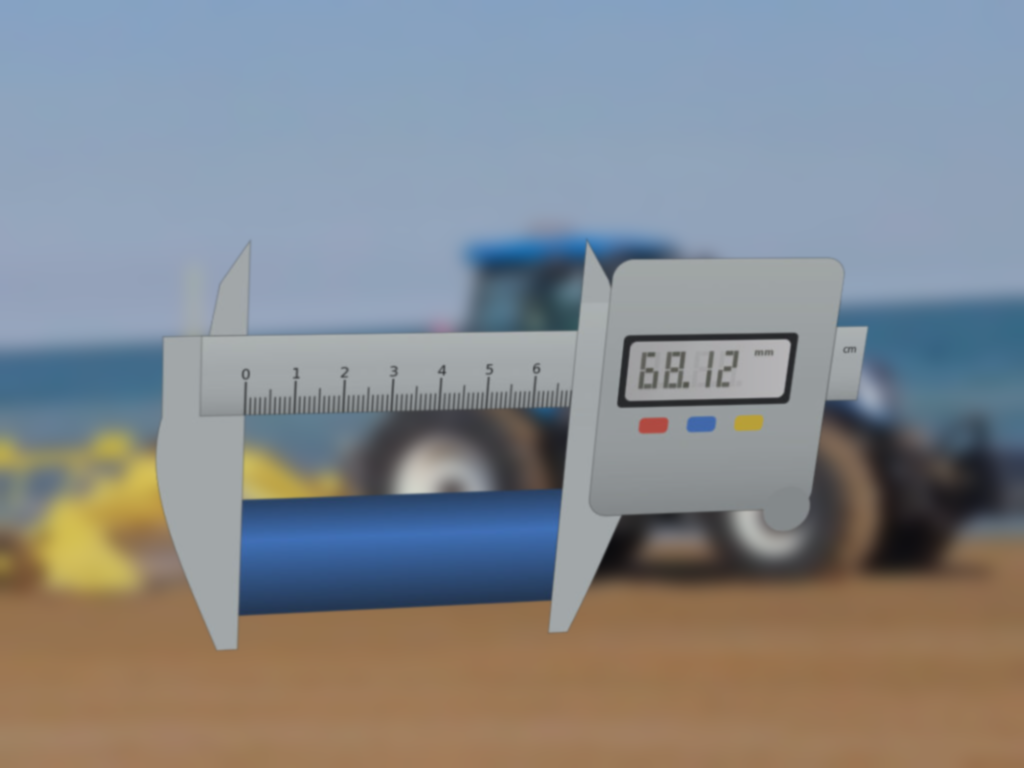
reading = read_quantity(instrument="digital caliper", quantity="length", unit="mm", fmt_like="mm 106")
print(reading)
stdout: mm 68.12
